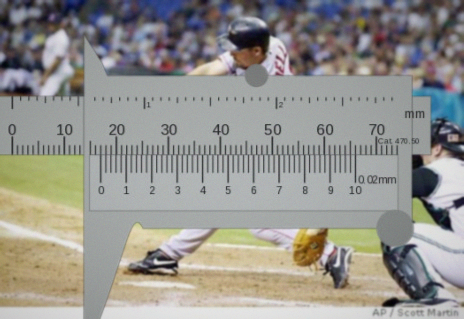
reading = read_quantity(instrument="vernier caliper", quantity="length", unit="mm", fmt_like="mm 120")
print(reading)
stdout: mm 17.0
